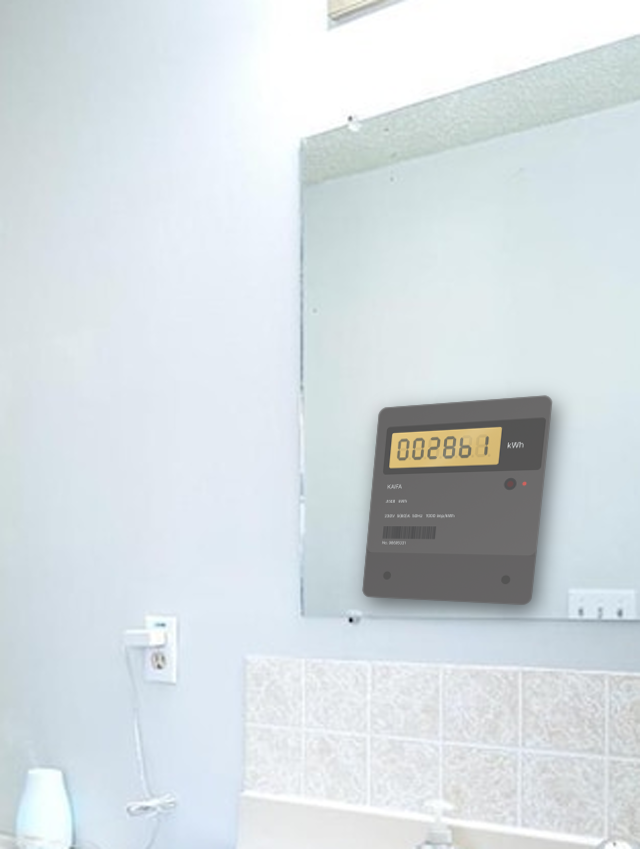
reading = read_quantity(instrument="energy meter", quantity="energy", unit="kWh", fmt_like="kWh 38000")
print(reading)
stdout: kWh 2861
